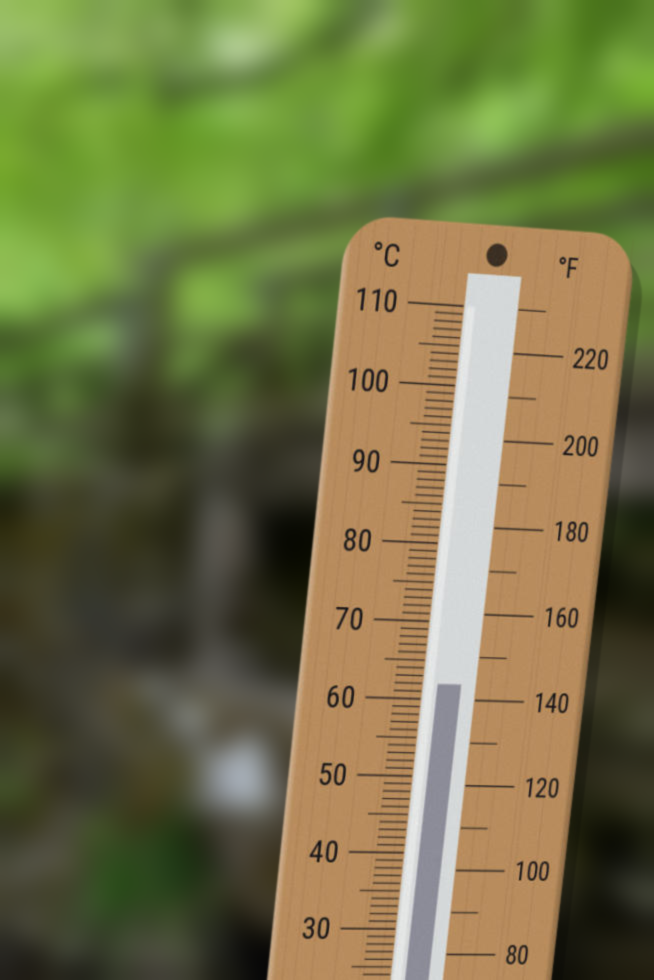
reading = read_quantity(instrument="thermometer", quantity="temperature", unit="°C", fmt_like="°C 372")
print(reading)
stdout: °C 62
